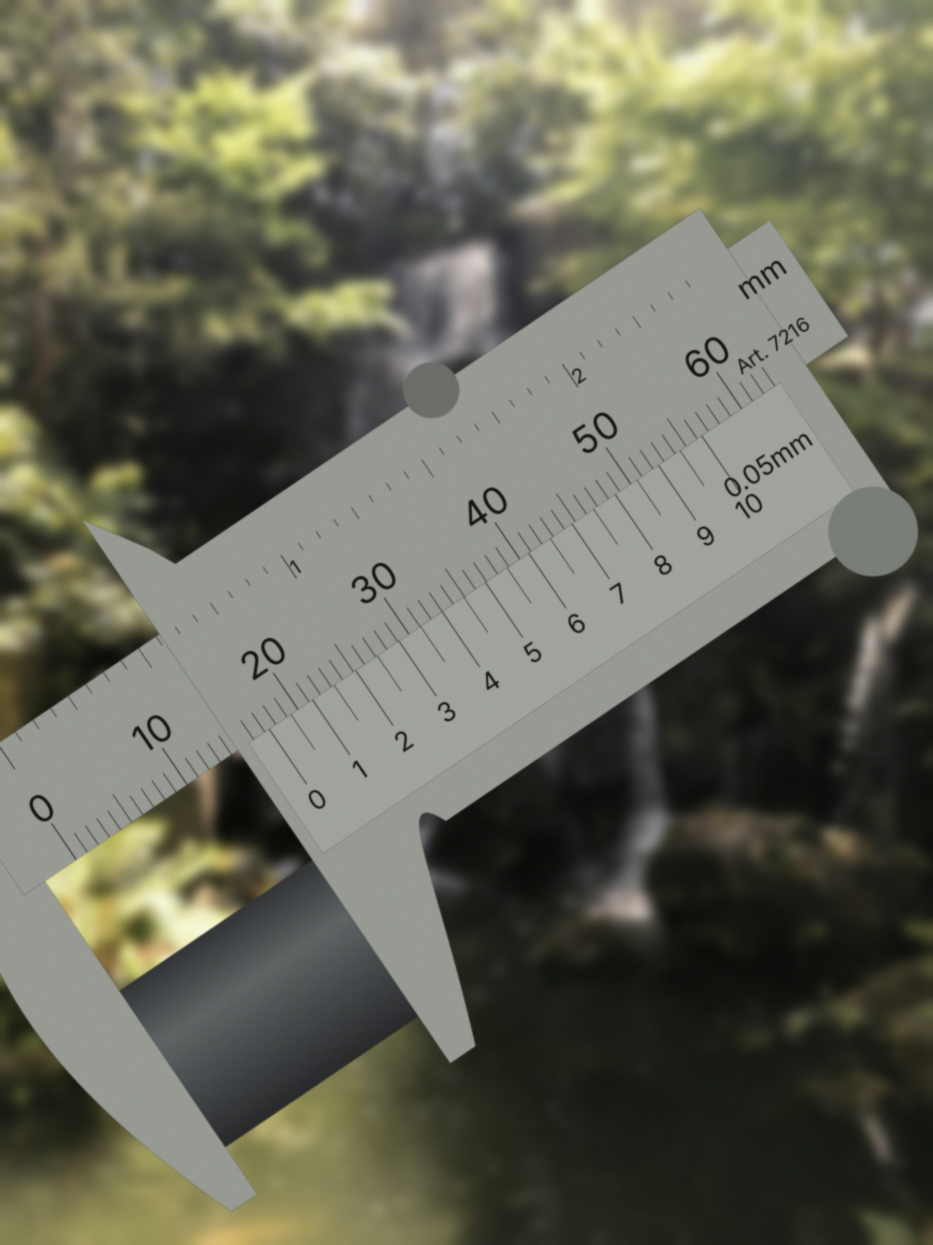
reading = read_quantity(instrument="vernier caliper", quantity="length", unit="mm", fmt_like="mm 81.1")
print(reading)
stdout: mm 17.4
